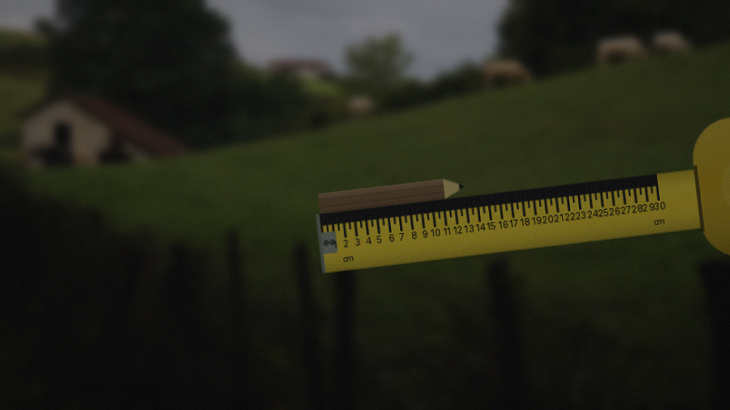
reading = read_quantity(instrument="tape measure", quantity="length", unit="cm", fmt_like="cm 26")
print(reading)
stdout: cm 13
